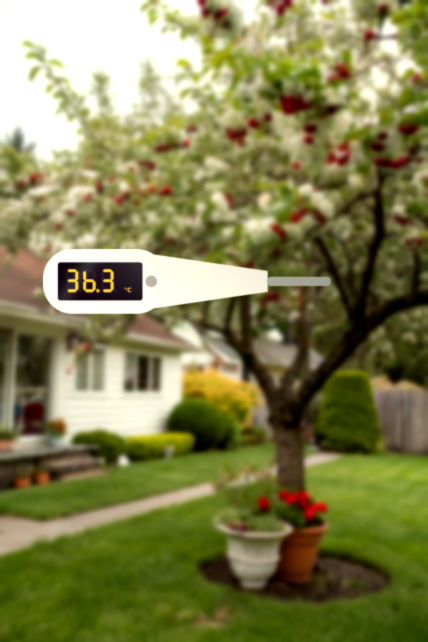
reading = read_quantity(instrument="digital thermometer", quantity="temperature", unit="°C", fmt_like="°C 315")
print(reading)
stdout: °C 36.3
